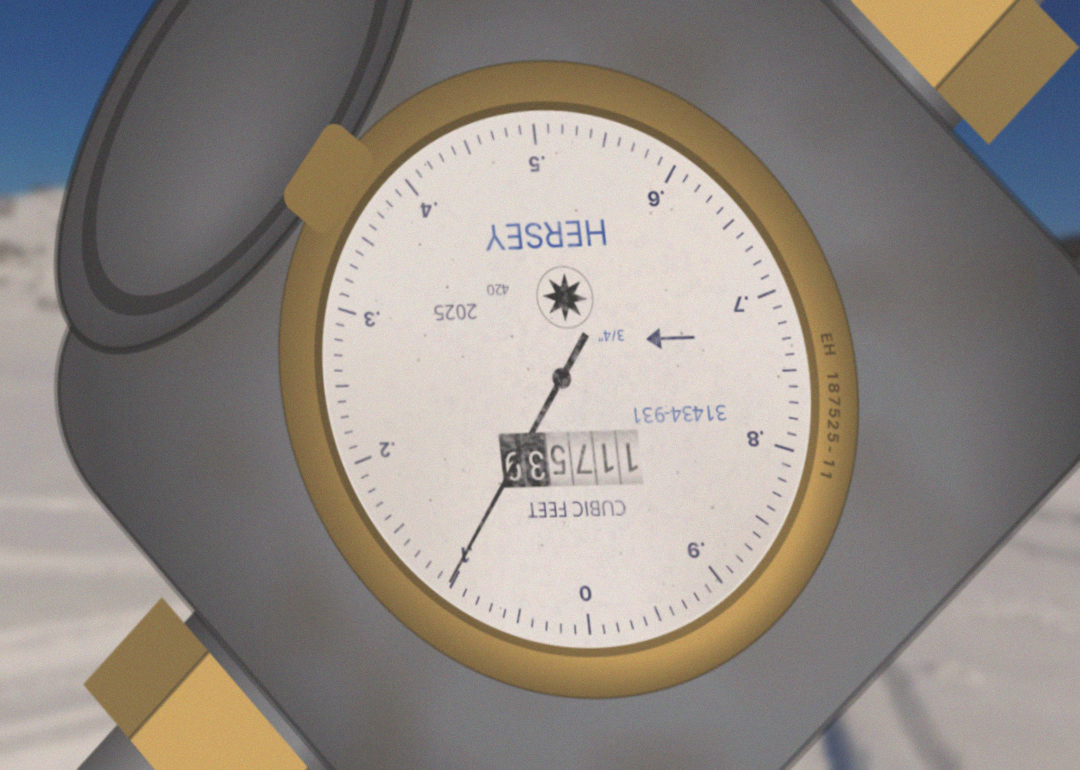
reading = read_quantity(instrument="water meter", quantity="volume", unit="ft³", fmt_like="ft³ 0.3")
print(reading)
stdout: ft³ 117539.10
